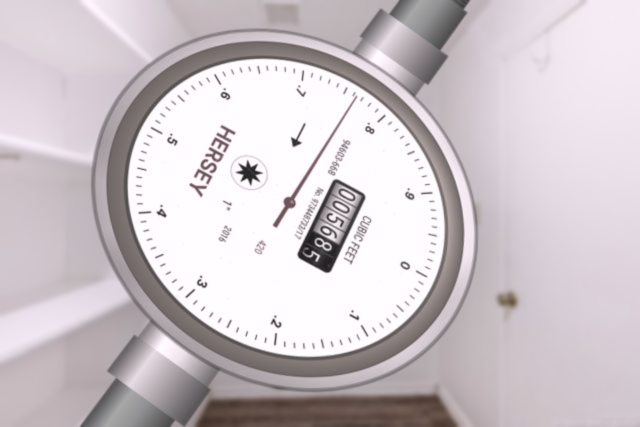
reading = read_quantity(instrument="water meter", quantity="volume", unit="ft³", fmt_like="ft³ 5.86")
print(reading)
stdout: ft³ 5684.76
